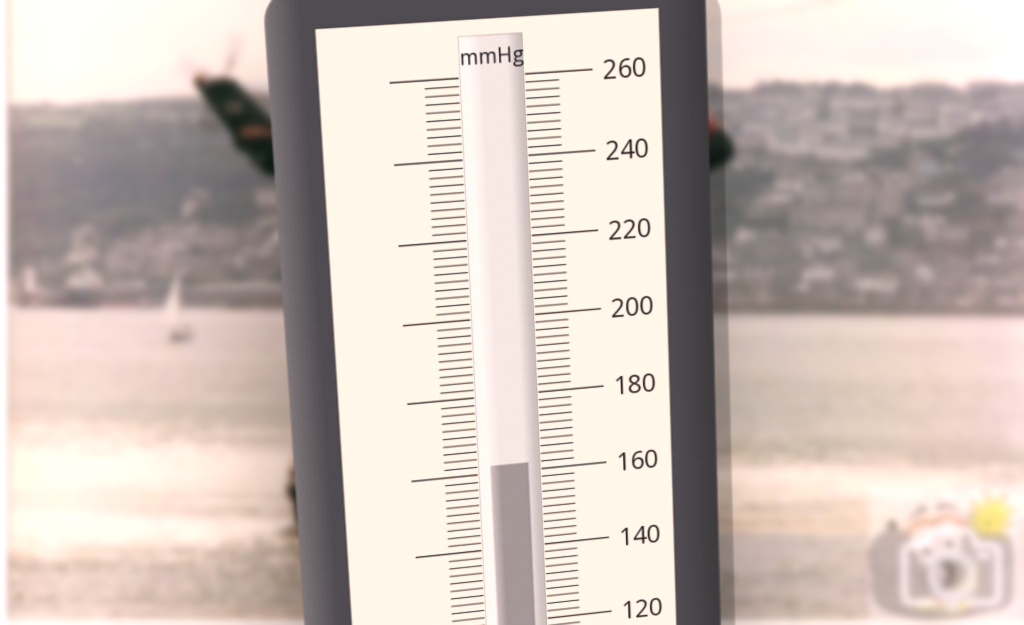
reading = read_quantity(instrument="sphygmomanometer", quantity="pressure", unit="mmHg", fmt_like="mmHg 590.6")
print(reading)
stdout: mmHg 162
